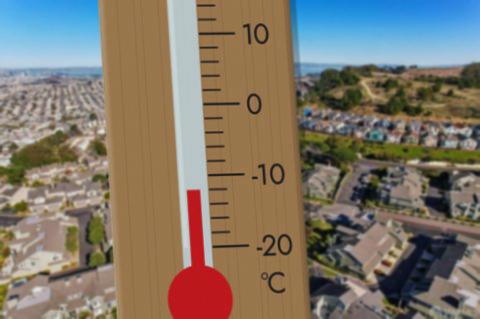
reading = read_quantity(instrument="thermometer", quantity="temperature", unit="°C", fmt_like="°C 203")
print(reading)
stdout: °C -12
